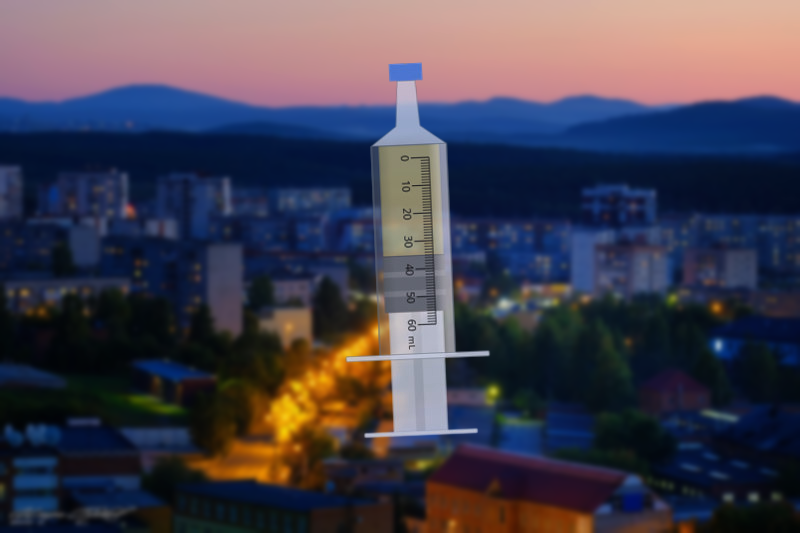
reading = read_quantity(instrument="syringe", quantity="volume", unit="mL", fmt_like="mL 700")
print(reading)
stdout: mL 35
